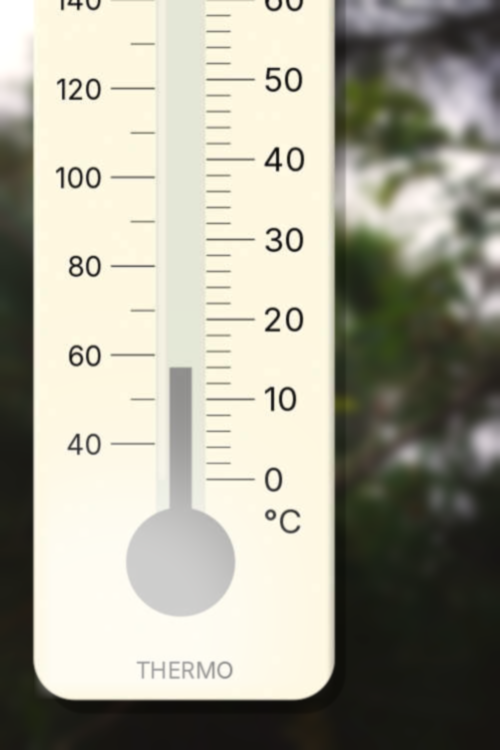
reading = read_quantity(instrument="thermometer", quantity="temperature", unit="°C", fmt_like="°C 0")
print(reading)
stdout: °C 14
